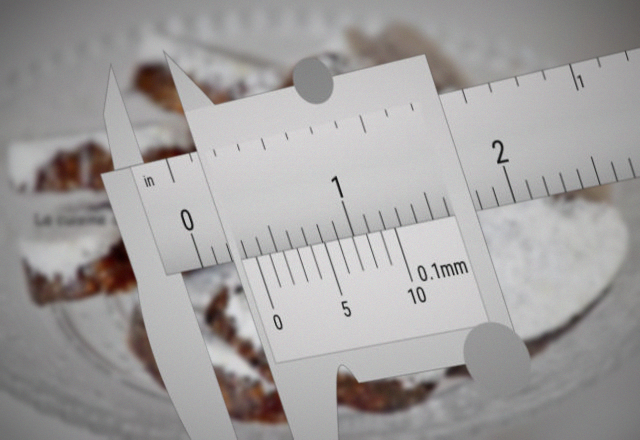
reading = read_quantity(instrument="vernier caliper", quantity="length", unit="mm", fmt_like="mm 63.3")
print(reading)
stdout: mm 3.6
